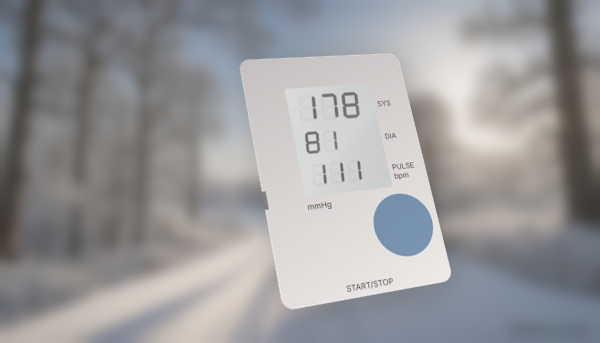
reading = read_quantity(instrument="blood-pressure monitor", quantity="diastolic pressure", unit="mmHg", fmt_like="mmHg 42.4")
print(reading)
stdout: mmHg 81
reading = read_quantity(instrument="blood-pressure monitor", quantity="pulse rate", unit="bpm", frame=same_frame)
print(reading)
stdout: bpm 111
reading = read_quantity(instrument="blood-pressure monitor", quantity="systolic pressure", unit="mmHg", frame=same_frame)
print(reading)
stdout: mmHg 178
